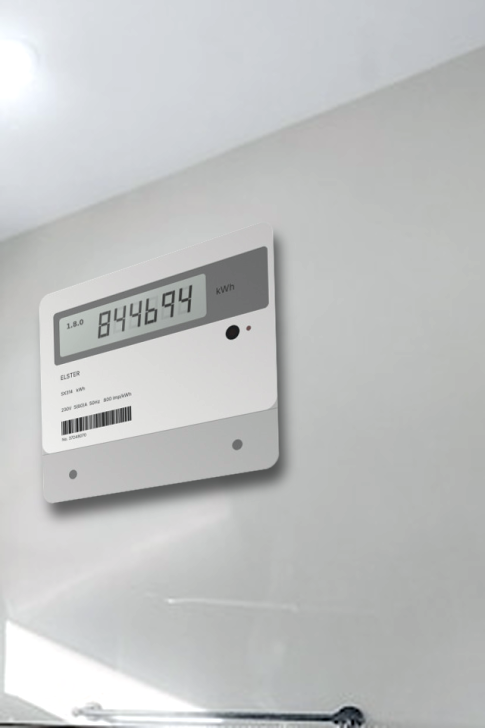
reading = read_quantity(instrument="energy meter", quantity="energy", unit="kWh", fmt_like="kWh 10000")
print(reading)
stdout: kWh 844694
